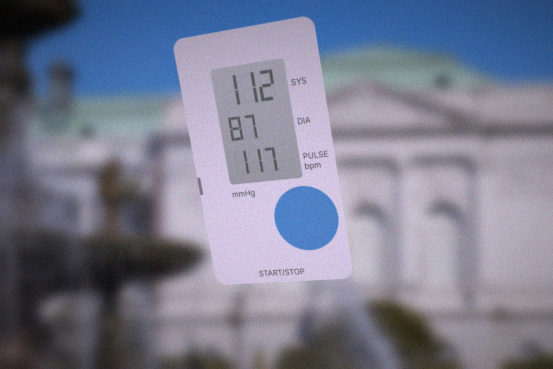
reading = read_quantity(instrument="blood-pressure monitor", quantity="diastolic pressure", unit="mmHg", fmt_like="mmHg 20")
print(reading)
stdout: mmHg 87
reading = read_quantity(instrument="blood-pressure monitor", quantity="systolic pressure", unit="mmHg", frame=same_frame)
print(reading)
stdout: mmHg 112
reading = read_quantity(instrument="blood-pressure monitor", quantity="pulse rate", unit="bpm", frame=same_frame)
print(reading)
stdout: bpm 117
